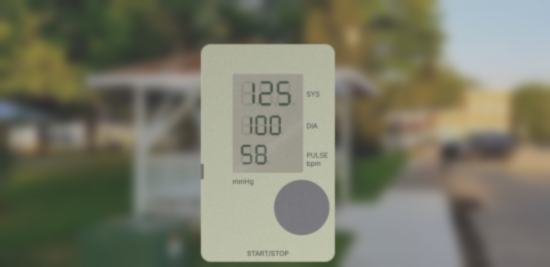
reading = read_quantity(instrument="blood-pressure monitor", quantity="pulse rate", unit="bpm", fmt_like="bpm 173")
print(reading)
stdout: bpm 58
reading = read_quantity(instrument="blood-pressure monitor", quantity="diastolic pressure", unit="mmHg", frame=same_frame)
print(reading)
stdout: mmHg 100
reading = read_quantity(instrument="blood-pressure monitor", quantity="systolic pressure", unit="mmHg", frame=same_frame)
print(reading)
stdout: mmHg 125
